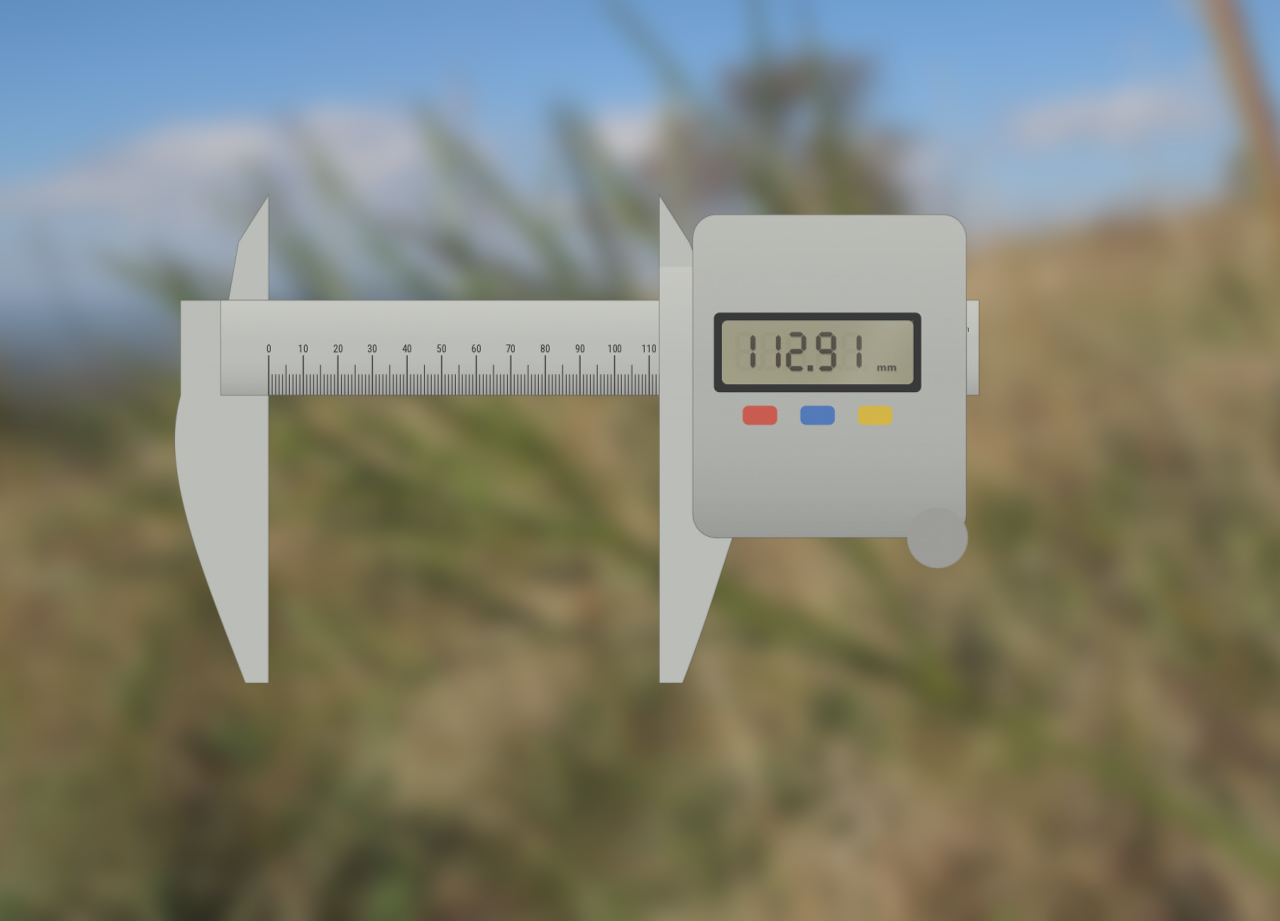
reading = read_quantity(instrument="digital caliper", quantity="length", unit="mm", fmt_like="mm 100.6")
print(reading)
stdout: mm 112.91
